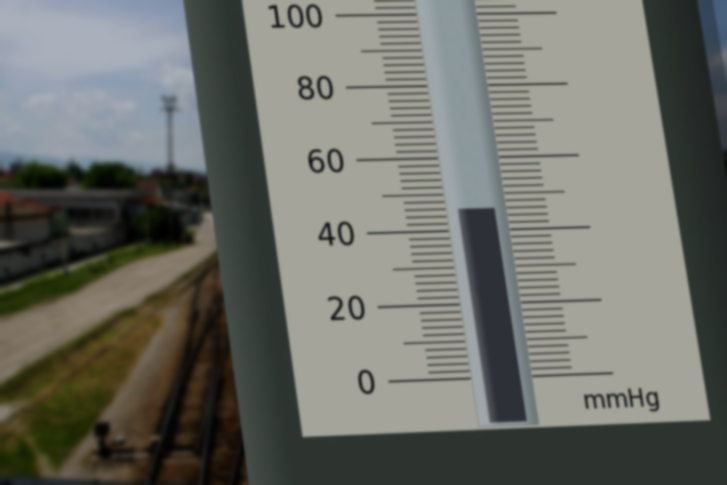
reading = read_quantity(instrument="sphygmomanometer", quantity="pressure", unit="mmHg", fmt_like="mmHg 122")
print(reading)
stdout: mmHg 46
